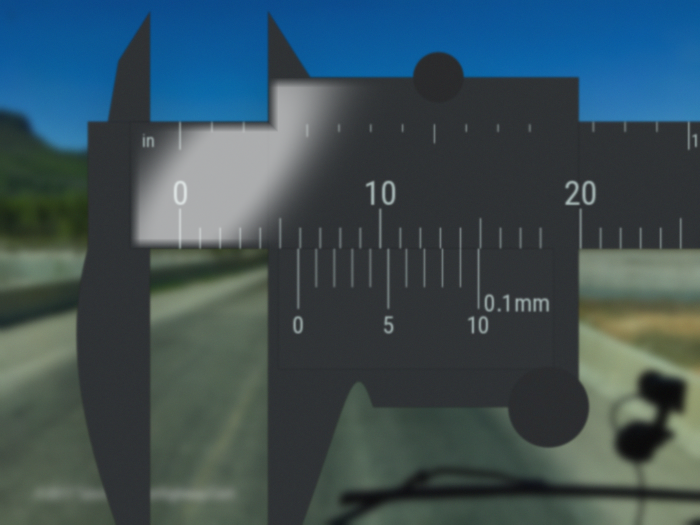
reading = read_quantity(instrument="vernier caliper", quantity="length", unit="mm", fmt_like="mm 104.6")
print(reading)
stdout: mm 5.9
